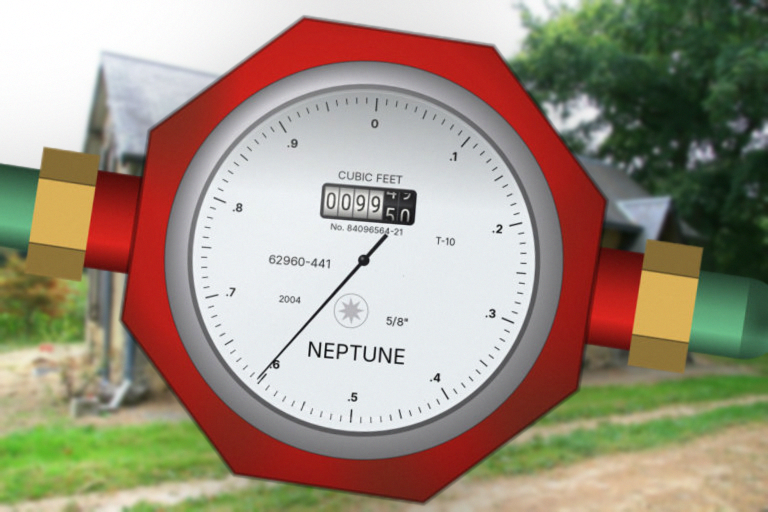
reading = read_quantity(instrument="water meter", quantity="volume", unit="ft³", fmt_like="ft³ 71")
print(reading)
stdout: ft³ 9949.60
